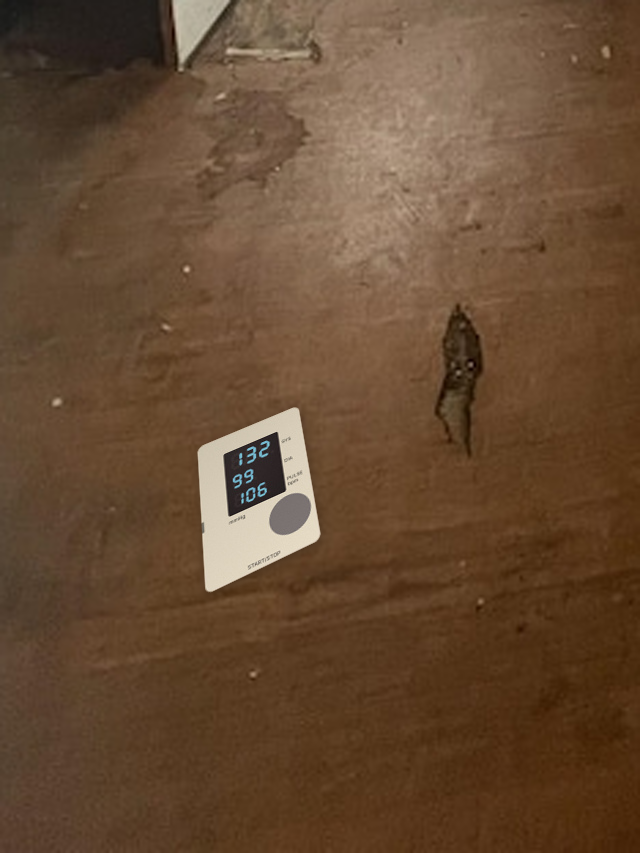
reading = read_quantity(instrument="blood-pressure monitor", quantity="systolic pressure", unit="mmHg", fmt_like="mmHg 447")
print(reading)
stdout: mmHg 132
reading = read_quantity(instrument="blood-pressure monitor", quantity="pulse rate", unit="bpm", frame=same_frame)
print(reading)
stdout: bpm 106
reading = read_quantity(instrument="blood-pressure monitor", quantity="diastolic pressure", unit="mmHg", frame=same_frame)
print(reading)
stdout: mmHg 99
